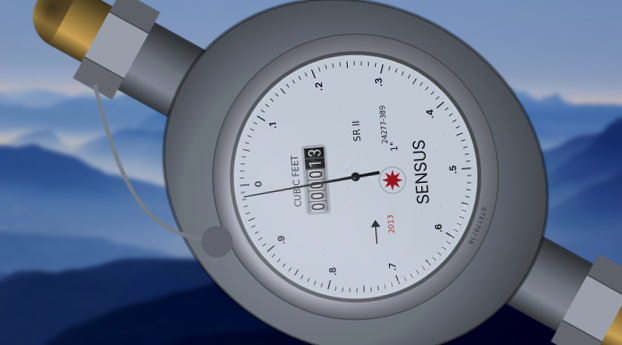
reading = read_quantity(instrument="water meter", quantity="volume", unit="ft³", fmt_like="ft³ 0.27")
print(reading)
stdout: ft³ 12.98
